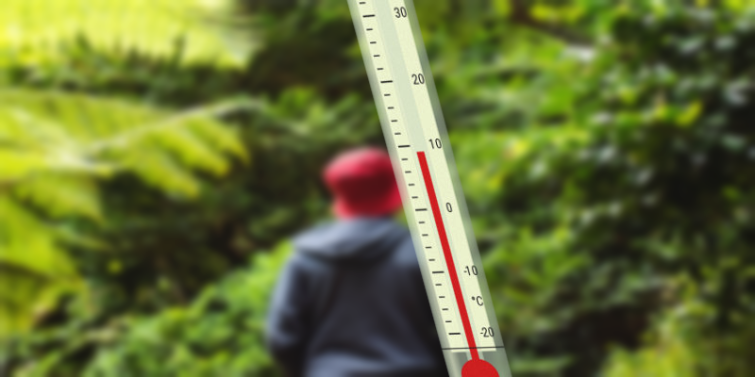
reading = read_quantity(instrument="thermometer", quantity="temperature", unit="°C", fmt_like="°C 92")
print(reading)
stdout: °C 9
